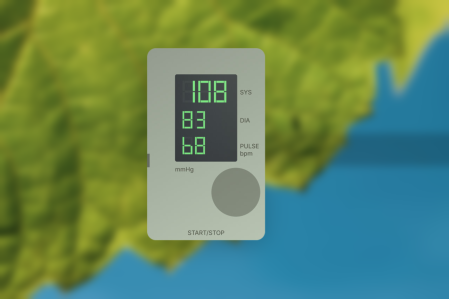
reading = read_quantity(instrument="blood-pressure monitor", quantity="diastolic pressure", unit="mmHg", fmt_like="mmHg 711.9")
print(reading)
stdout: mmHg 83
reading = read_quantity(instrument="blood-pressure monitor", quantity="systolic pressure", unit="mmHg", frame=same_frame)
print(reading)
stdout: mmHg 108
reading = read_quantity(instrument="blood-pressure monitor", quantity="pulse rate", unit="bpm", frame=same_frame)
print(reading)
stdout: bpm 68
